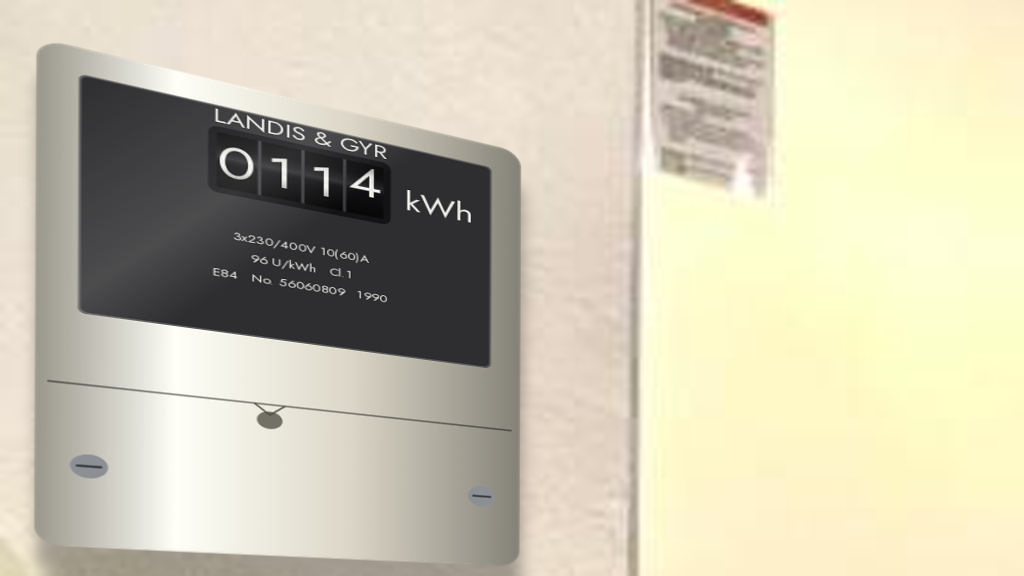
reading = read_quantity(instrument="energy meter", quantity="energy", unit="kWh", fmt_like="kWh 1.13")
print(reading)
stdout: kWh 114
